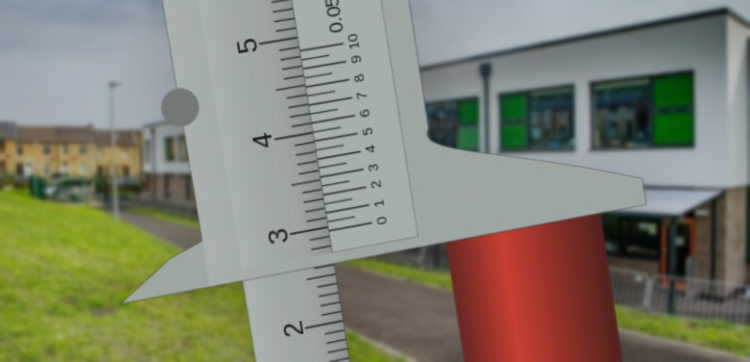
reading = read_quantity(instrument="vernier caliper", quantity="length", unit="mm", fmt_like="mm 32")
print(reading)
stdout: mm 29.6
